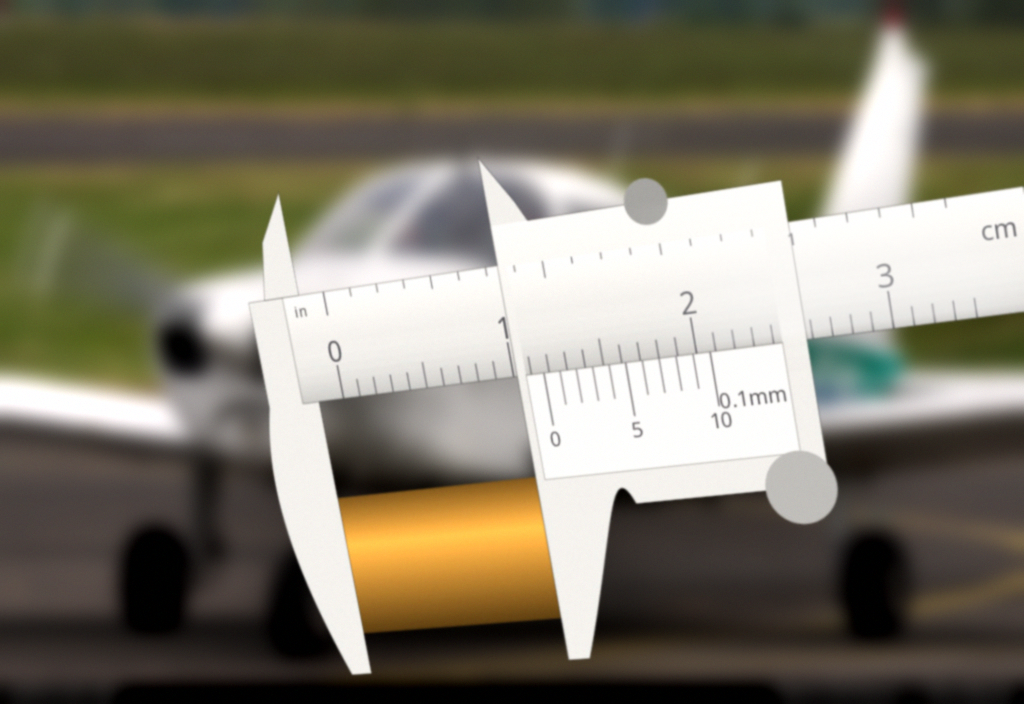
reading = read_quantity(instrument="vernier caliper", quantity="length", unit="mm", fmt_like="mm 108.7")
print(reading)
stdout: mm 11.7
